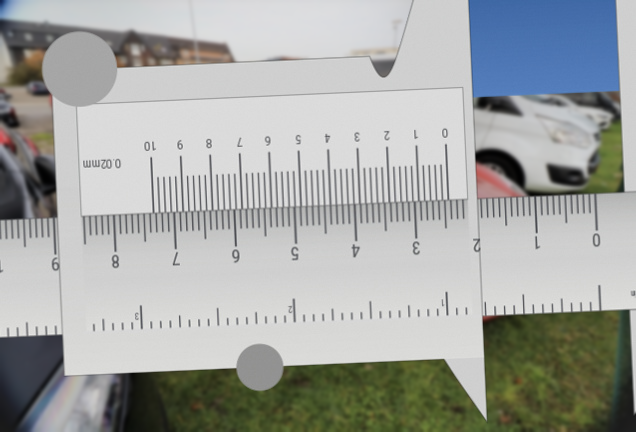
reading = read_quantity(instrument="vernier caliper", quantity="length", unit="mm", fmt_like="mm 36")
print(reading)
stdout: mm 24.4
